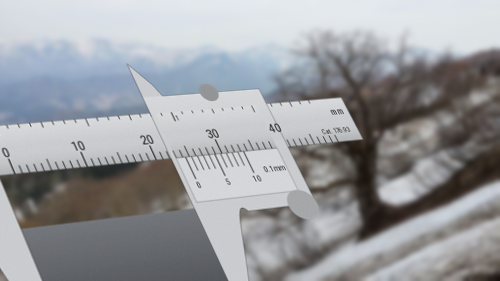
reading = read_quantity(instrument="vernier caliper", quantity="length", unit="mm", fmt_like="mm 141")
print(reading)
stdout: mm 24.4
